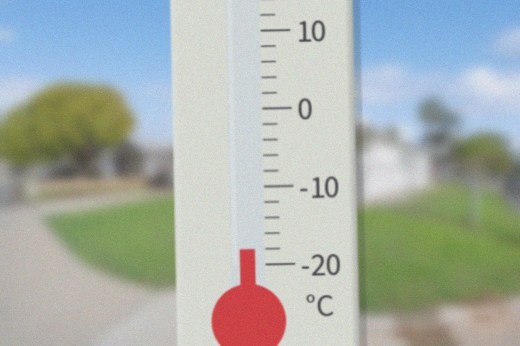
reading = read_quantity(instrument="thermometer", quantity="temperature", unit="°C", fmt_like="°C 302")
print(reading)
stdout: °C -18
